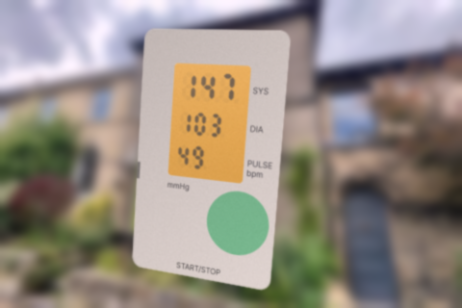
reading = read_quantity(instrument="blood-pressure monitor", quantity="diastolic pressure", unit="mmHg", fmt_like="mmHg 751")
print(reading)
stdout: mmHg 103
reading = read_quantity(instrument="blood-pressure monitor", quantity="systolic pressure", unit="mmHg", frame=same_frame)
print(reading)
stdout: mmHg 147
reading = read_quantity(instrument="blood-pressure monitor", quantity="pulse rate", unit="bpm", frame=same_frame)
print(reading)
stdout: bpm 49
